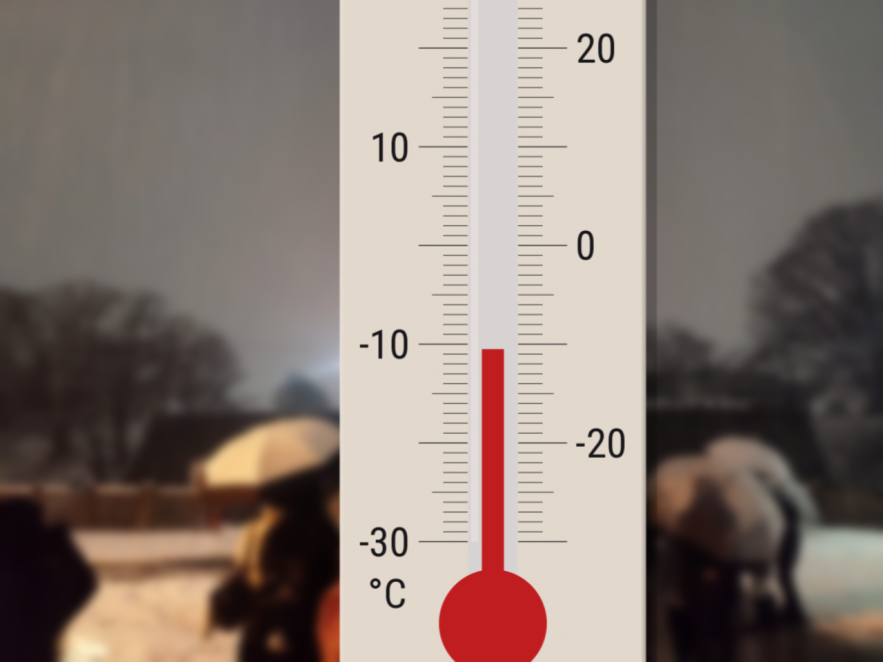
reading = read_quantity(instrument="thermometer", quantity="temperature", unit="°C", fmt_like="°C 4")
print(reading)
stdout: °C -10.5
